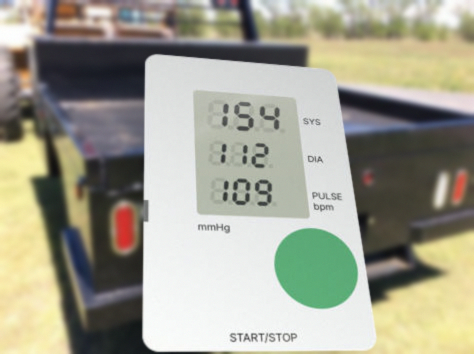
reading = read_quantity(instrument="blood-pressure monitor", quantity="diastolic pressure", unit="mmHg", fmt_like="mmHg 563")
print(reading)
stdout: mmHg 112
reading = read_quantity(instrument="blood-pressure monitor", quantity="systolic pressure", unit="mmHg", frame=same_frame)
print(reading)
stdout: mmHg 154
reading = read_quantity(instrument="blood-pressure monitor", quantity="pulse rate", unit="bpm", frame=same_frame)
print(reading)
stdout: bpm 109
